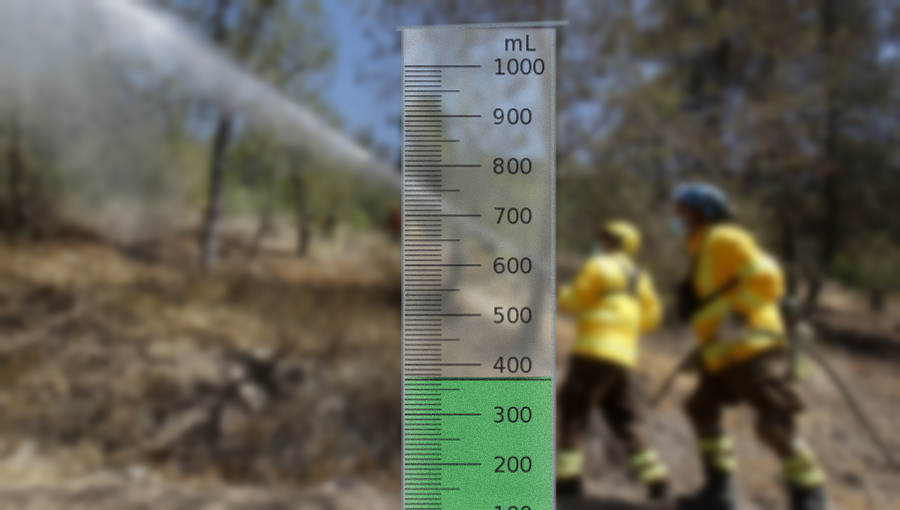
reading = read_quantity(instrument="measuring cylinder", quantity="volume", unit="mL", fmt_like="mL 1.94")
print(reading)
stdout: mL 370
